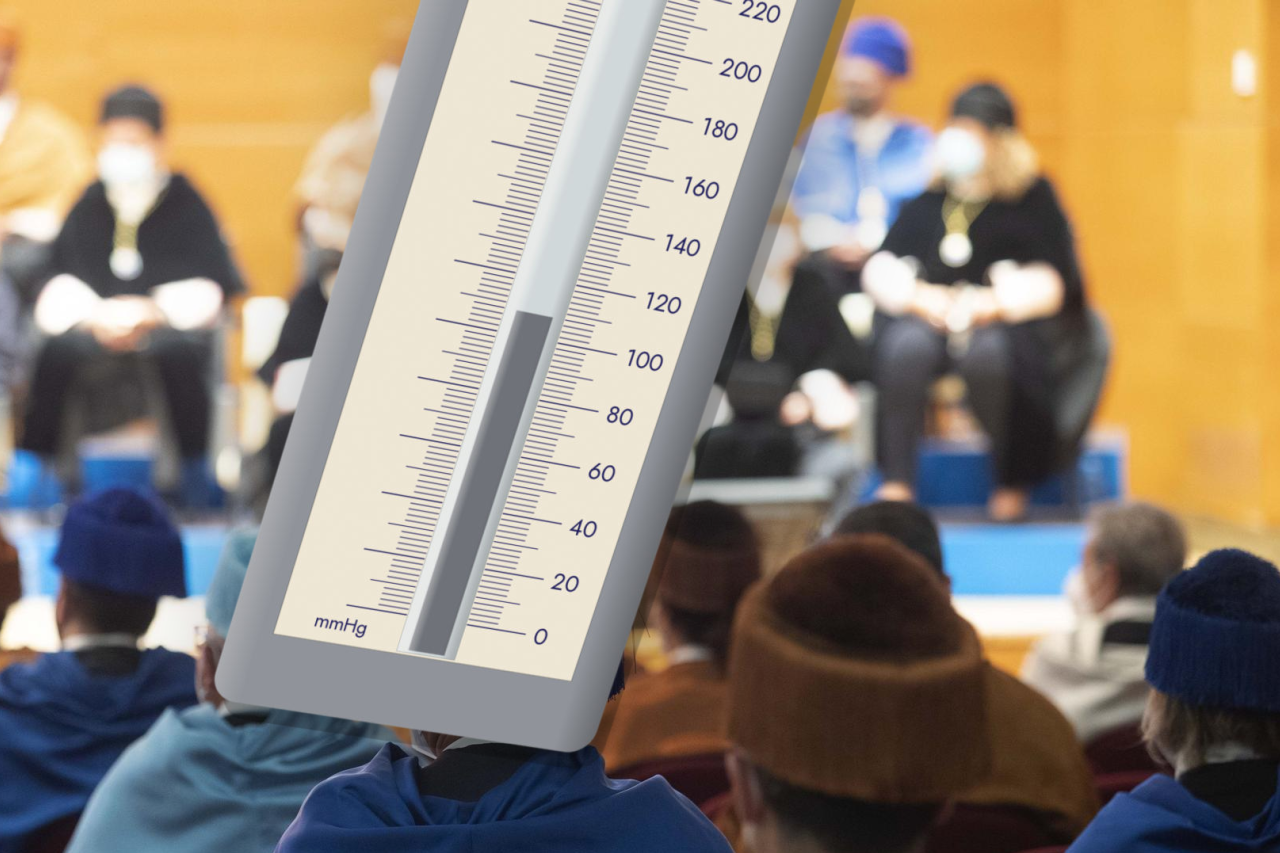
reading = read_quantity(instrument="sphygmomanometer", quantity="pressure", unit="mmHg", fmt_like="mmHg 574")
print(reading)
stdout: mmHg 108
